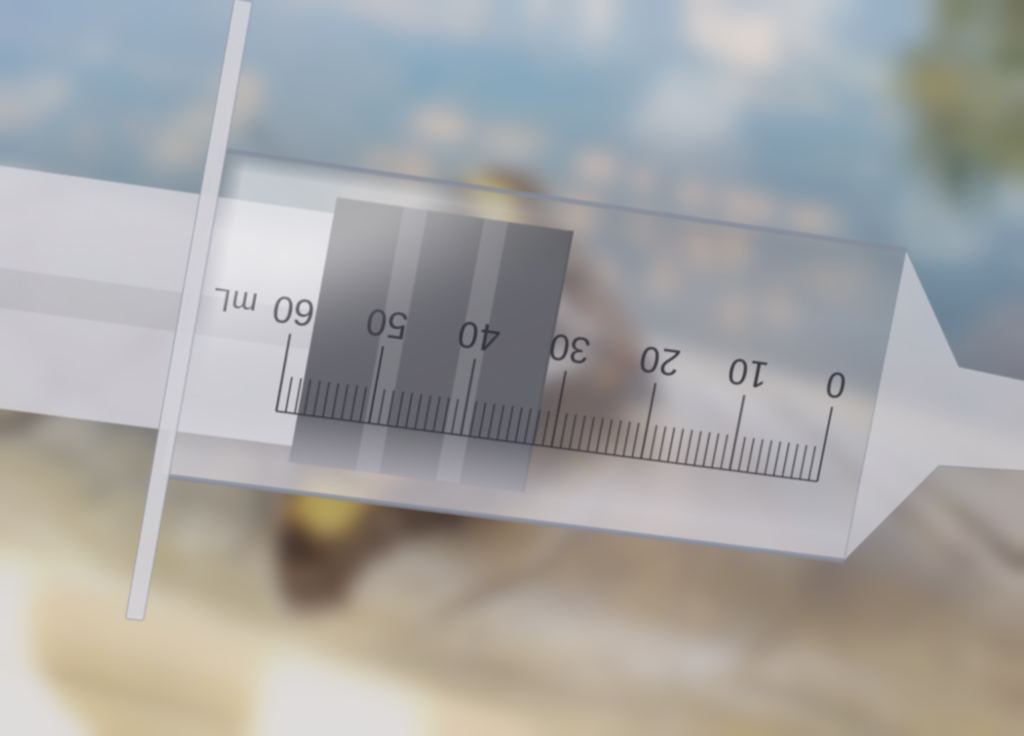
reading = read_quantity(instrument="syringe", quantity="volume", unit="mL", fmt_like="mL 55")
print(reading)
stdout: mL 32
